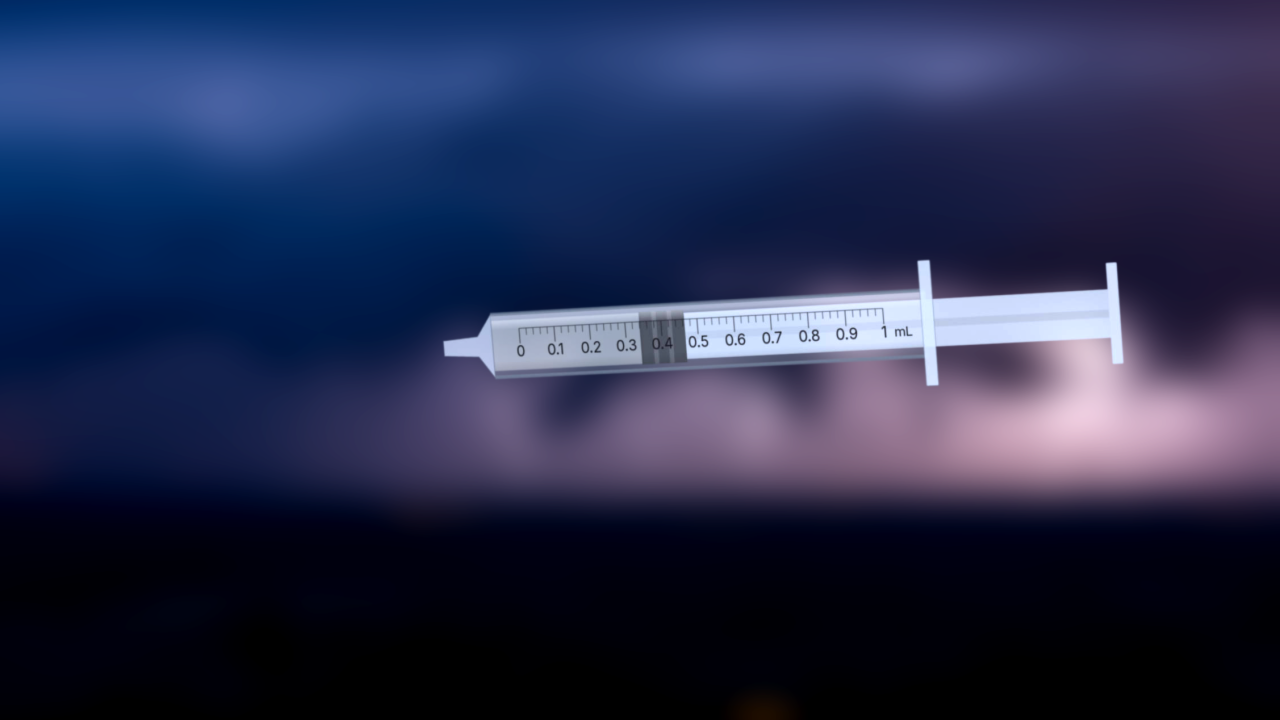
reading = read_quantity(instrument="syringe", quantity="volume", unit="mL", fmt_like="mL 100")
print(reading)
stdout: mL 0.34
